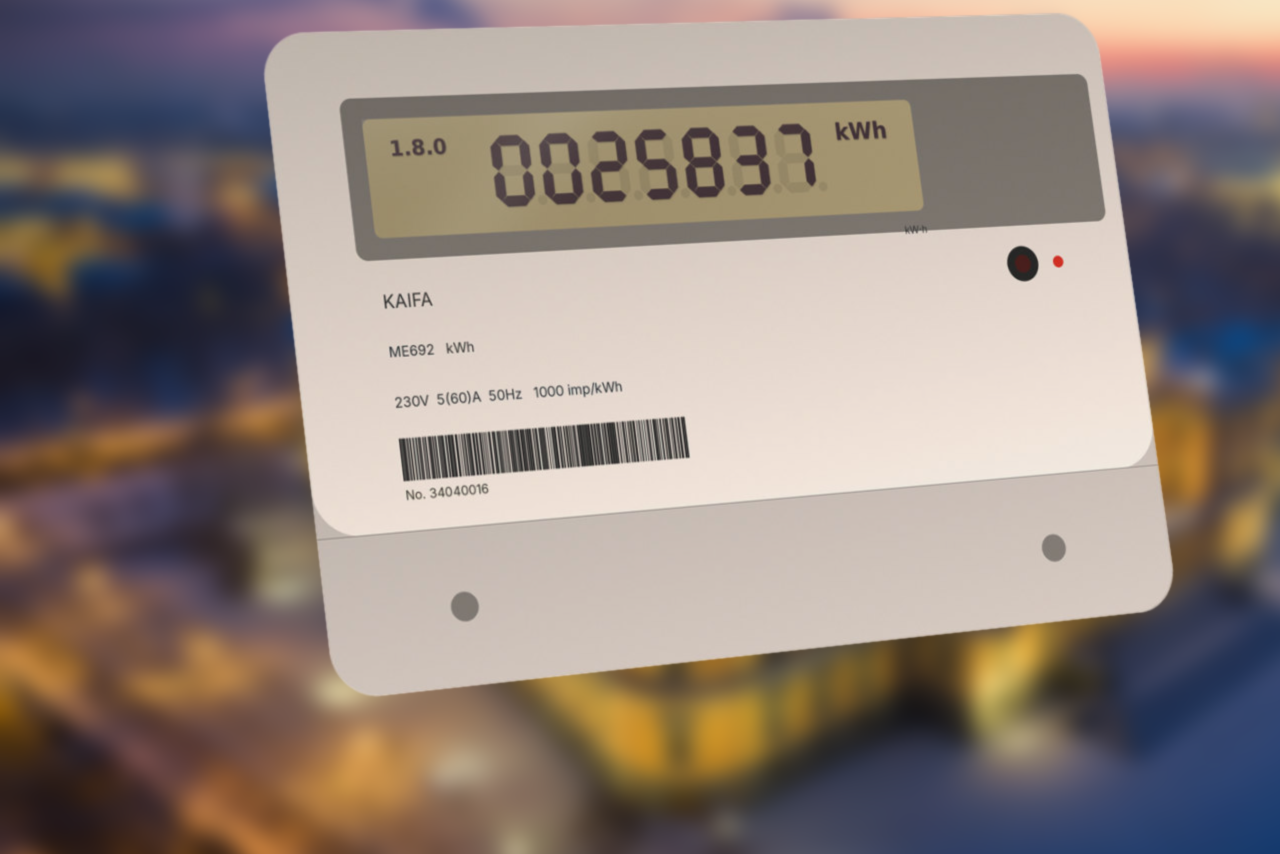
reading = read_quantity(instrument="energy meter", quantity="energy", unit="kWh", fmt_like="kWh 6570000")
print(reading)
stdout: kWh 25837
